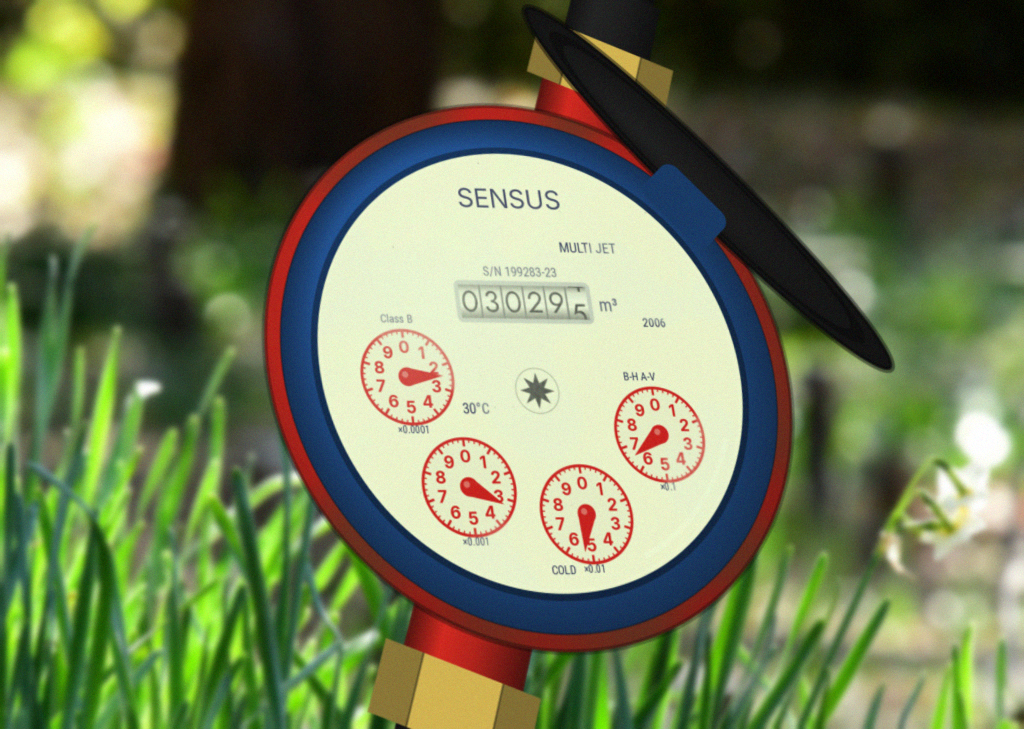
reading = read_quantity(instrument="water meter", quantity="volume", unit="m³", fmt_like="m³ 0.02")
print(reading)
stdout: m³ 30294.6532
